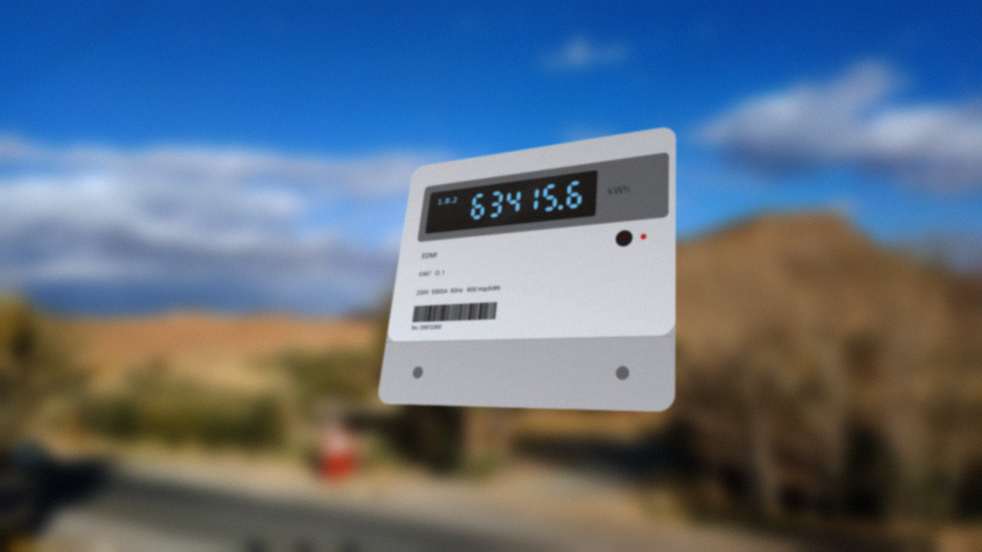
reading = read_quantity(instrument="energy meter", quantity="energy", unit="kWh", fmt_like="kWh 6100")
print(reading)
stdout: kWh 63415.6
